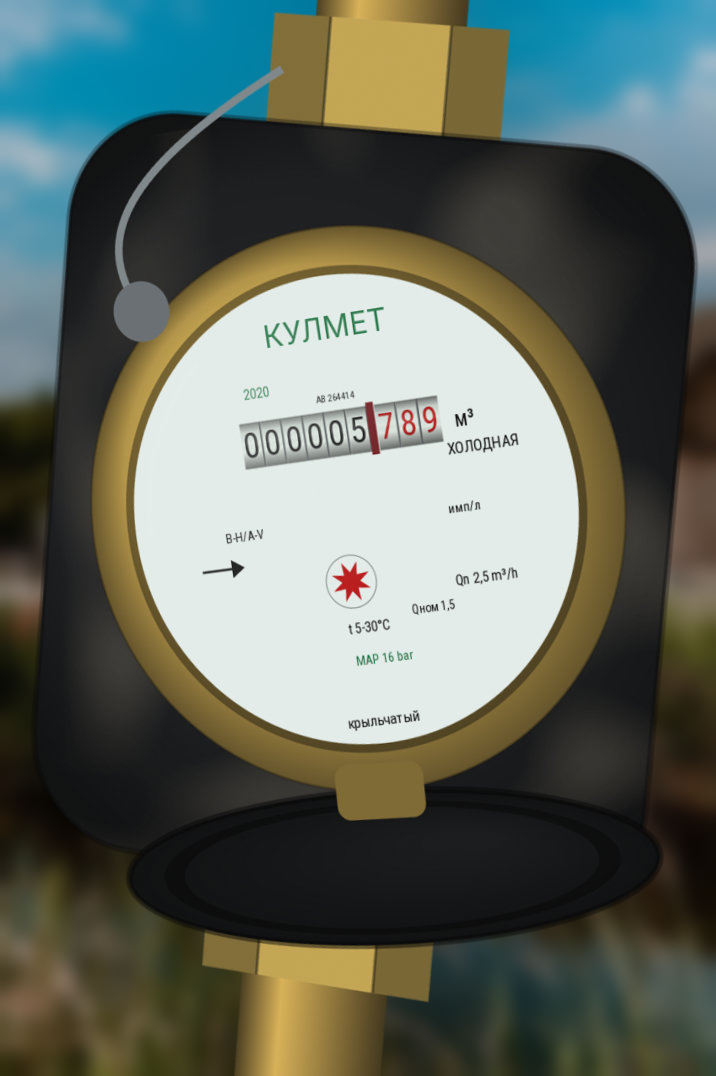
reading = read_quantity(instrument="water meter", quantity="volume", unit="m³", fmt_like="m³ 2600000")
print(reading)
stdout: m³ 5.789
